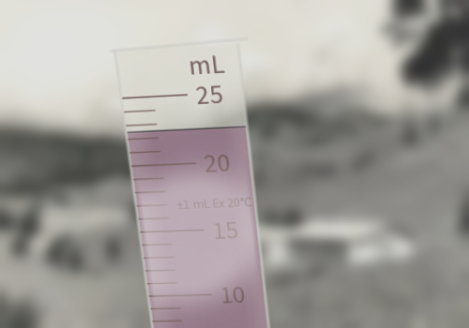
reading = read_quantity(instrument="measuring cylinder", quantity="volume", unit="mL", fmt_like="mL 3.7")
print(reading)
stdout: mL 22.5
